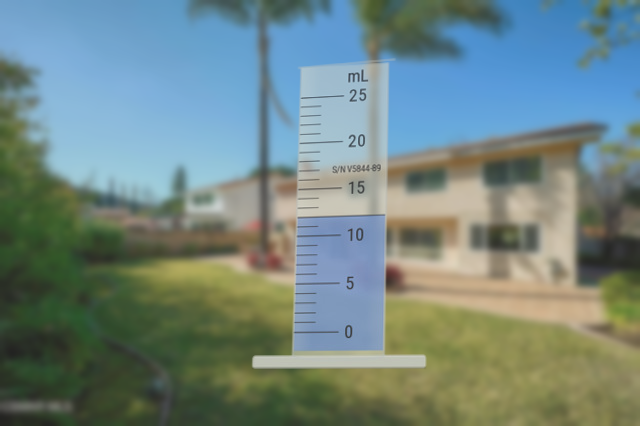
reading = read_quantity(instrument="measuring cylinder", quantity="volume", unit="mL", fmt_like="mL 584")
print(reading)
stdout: mL 12
